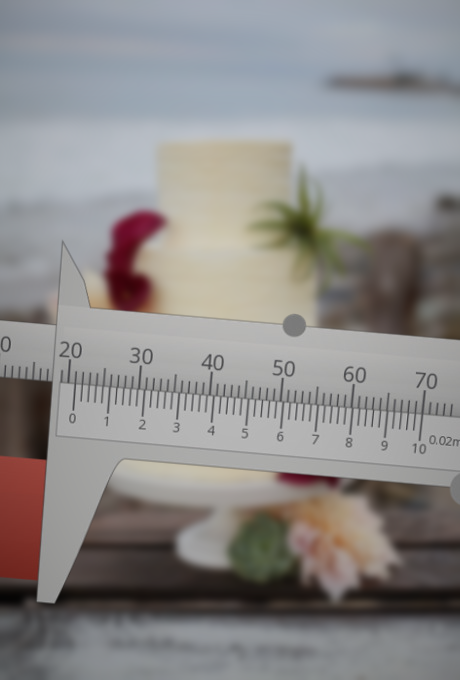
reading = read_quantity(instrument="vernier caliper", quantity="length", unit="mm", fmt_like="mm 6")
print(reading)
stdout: mm 21.0
